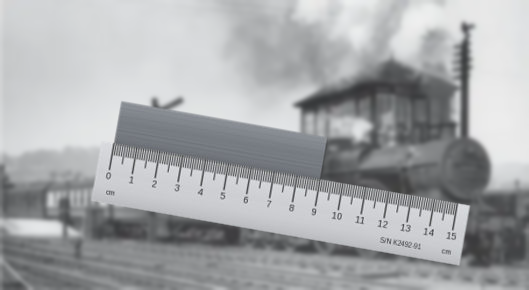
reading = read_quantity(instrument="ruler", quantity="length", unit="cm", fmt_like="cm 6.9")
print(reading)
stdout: cm 9
